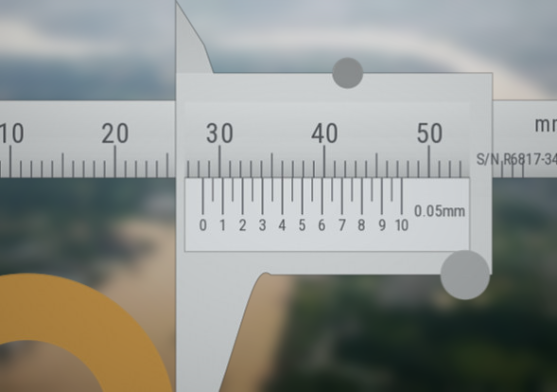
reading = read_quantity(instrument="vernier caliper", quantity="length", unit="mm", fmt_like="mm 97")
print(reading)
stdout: mm 28.4
